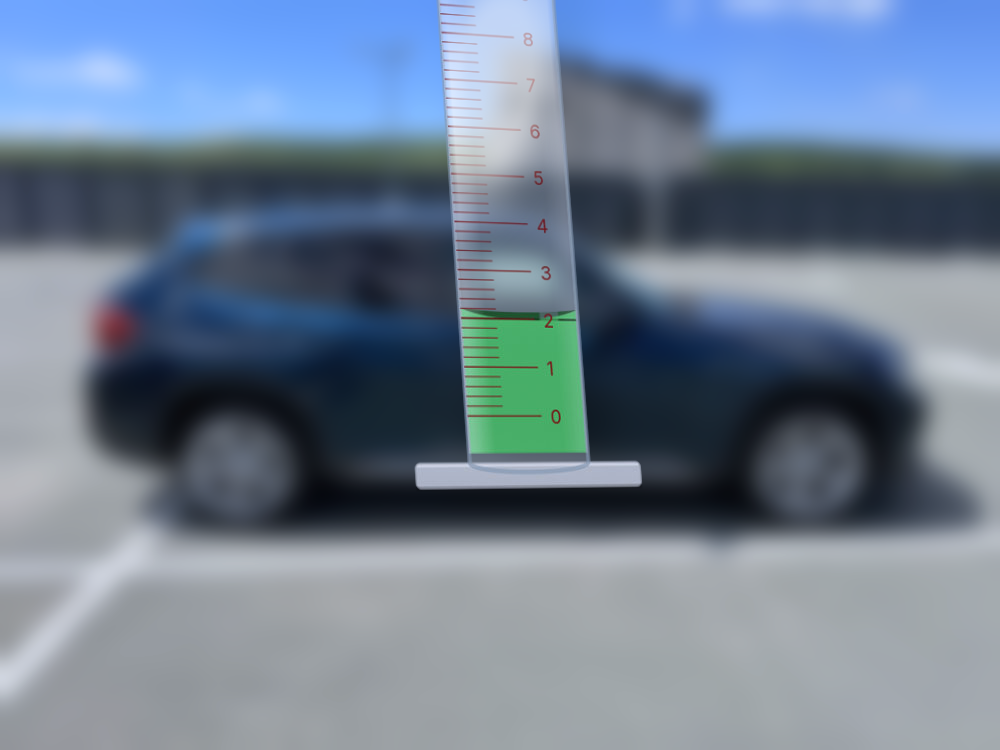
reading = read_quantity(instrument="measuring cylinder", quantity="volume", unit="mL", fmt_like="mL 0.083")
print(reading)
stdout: mL 2
